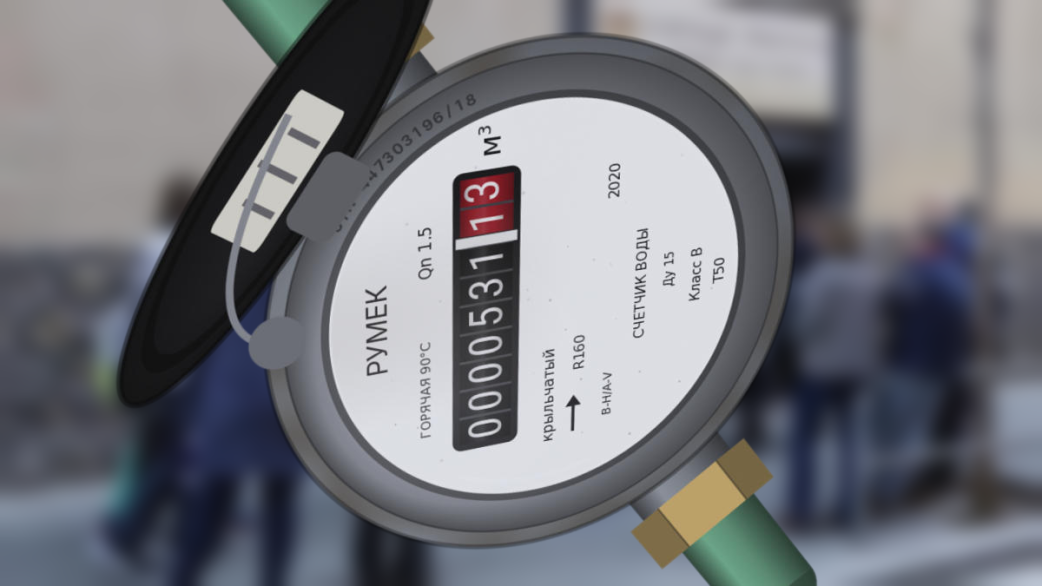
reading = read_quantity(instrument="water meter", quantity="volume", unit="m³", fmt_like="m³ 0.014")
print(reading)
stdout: m³ 531.13
